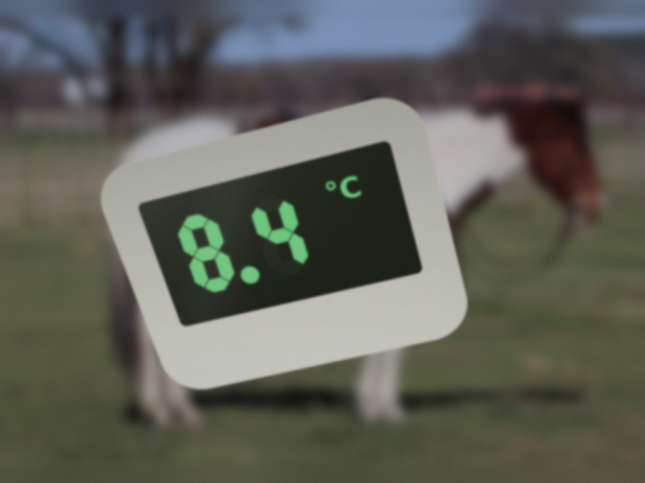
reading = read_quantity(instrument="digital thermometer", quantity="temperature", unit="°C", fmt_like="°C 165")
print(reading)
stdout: °C 8.4
